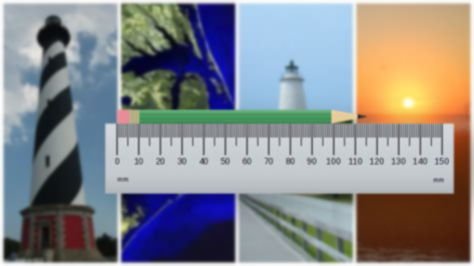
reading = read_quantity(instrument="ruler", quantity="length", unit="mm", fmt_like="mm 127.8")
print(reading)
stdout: mm 115
